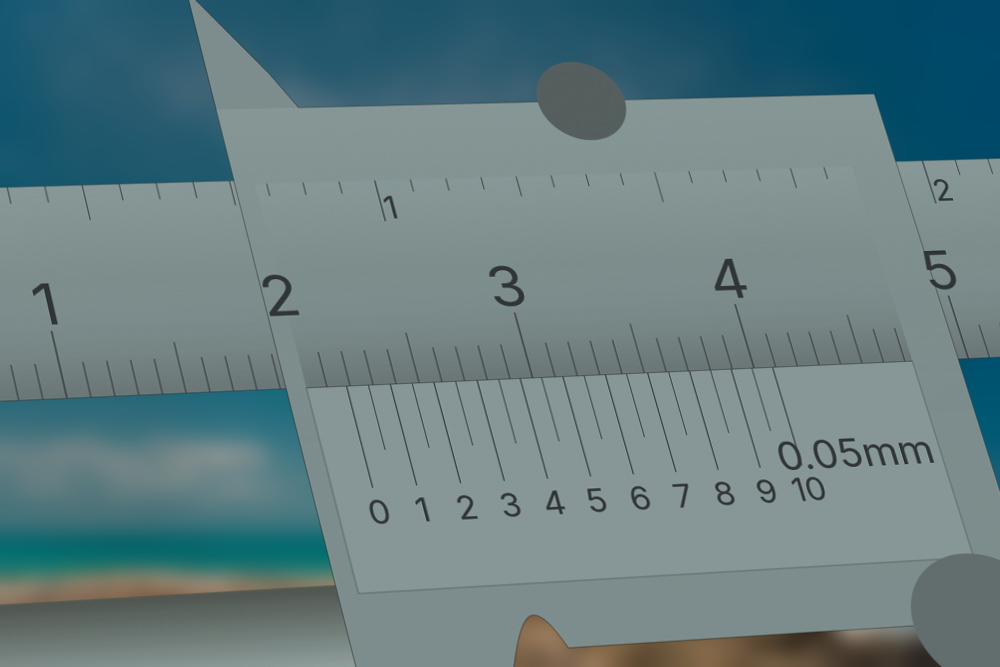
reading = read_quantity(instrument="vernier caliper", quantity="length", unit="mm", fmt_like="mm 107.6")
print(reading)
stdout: mm 21.85
